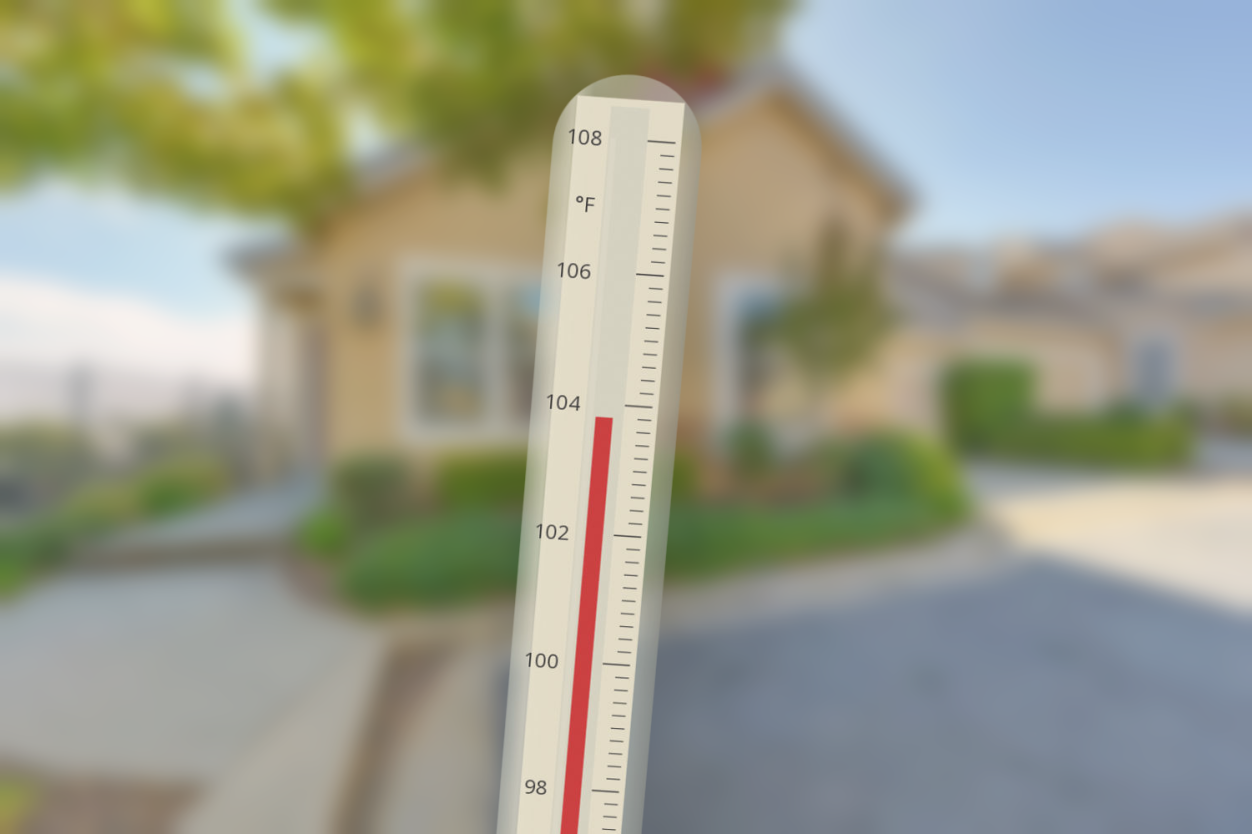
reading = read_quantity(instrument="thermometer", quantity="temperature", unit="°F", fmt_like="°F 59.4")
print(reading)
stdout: °F 103.8
